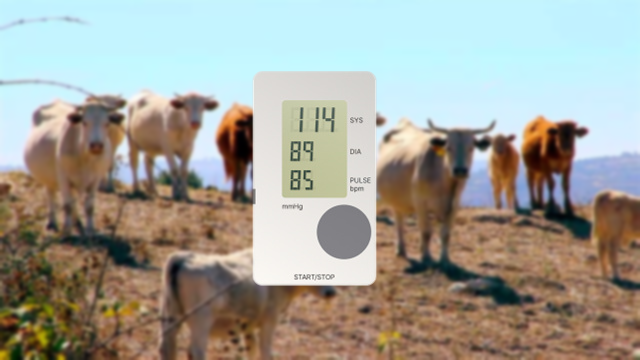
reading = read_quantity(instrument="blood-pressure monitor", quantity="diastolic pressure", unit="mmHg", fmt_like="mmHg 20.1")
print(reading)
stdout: mmHg 89
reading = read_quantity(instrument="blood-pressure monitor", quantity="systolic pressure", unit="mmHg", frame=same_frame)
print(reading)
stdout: mmHg 114
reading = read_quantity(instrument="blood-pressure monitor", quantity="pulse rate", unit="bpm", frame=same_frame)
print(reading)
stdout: bpm 85
